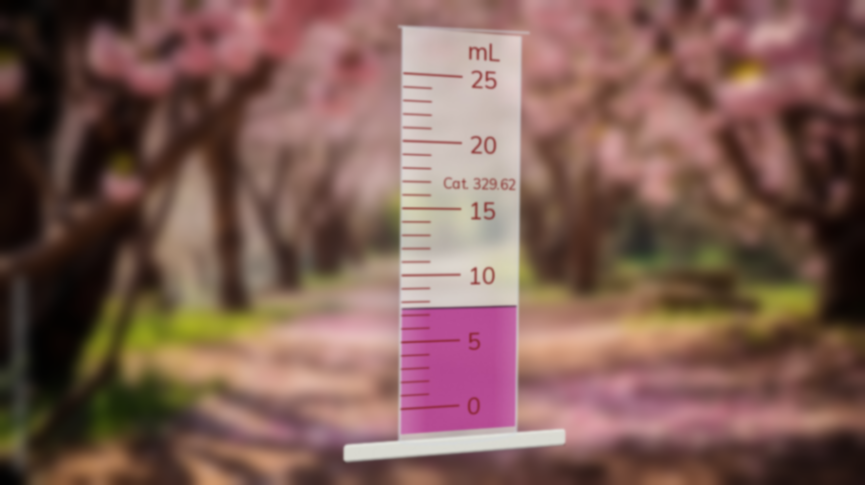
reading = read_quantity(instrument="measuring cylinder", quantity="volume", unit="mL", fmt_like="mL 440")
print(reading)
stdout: mL 7.5
